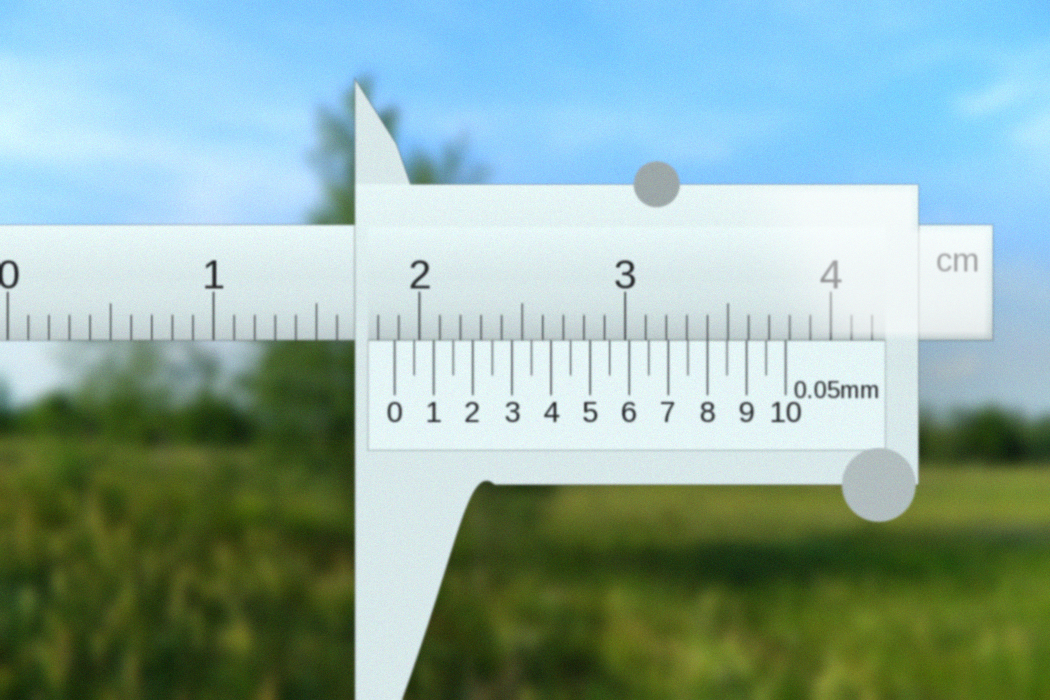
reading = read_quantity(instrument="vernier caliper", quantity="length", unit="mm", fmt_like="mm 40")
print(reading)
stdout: mm 18.8
